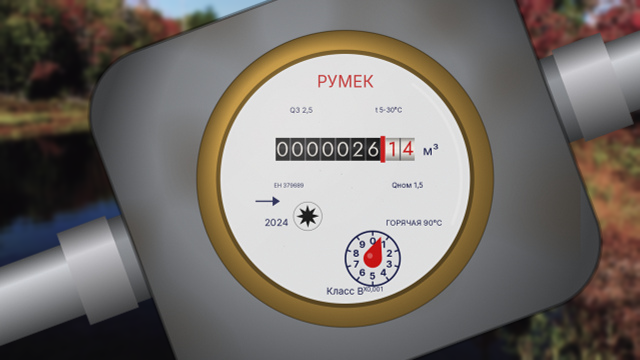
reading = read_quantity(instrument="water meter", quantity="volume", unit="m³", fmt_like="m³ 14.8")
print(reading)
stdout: m³ 26.140
